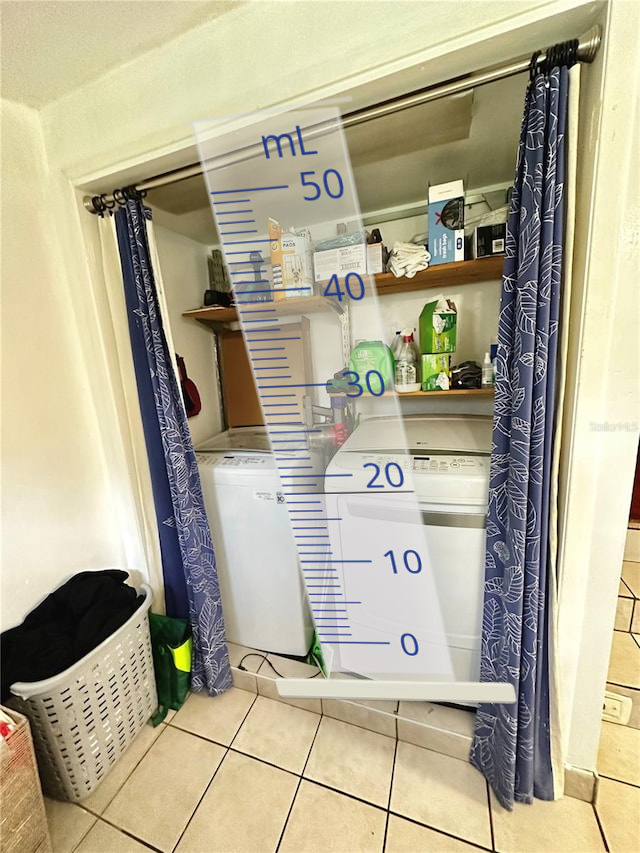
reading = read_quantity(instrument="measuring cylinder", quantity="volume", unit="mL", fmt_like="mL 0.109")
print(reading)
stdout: mL 18
